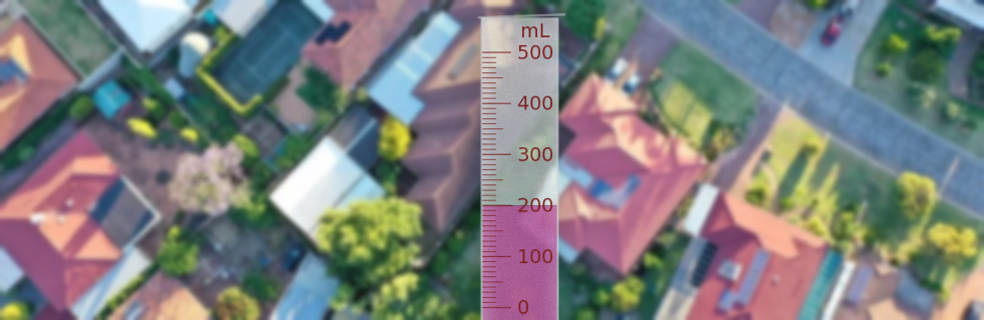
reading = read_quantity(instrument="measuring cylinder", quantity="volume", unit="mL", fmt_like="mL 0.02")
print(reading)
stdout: mL 200
